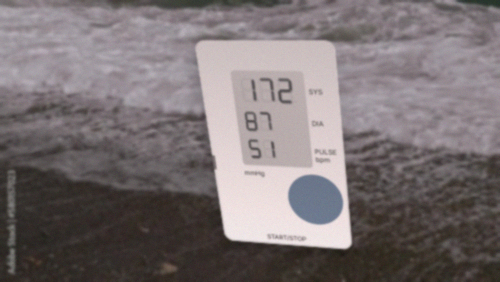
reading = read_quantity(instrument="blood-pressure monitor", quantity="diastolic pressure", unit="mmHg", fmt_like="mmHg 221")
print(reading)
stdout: mmHg 87
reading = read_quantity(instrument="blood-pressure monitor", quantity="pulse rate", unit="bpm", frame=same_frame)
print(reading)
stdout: bpm 51
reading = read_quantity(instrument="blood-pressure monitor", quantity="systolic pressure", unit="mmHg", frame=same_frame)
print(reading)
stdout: mmHg 172
